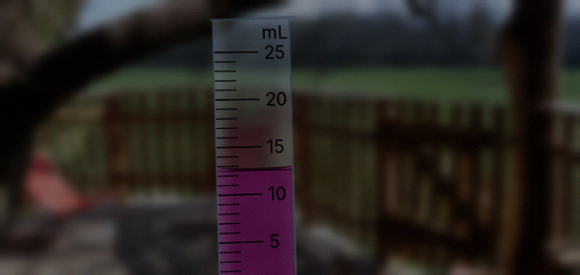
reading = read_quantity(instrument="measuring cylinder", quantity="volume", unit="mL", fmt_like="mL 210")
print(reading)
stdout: mL 12.5
